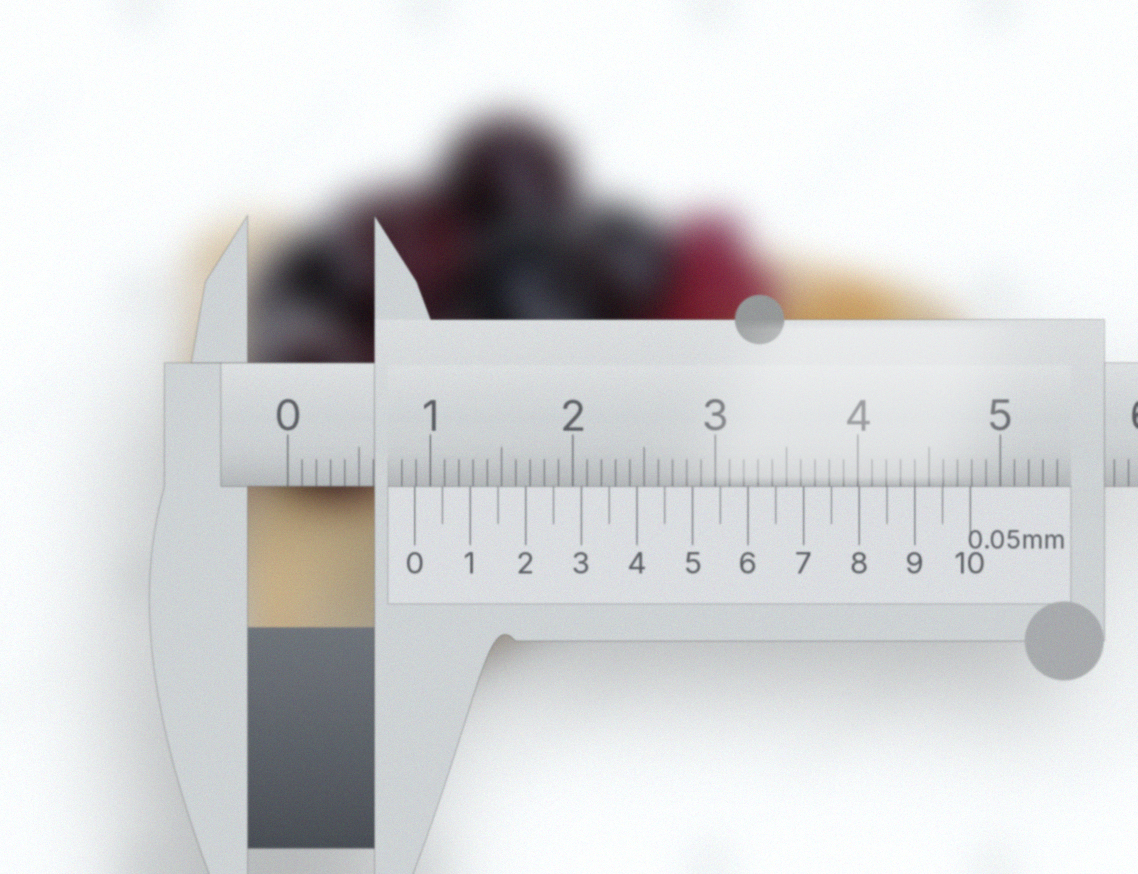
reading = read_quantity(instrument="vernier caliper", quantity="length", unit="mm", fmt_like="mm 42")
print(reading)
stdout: mm 8.9
